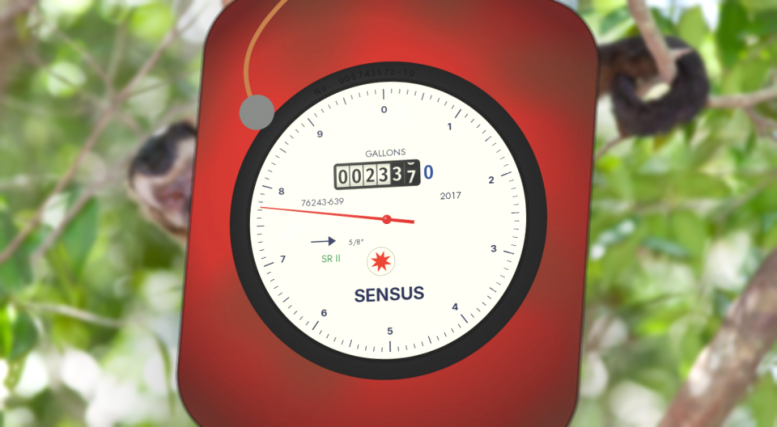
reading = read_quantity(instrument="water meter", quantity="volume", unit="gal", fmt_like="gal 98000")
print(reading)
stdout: gal 23367.7
